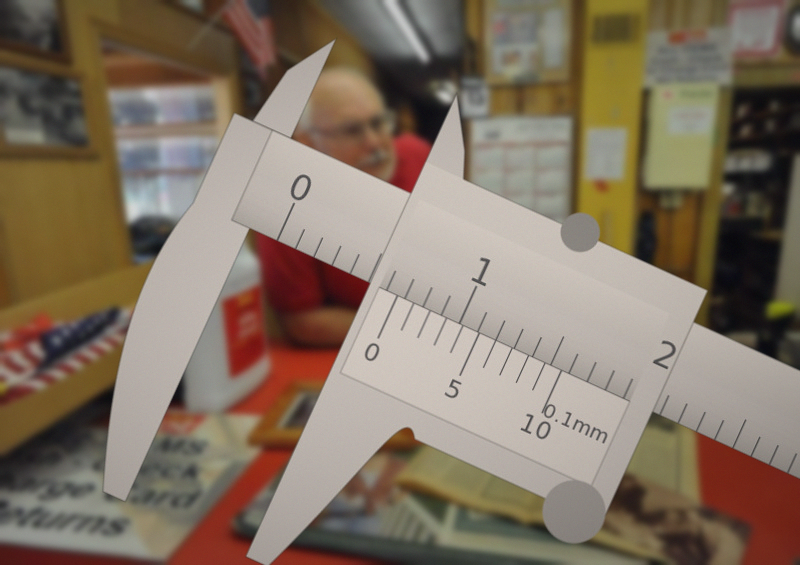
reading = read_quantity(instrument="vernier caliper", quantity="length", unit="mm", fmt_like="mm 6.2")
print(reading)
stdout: mm 6.6
